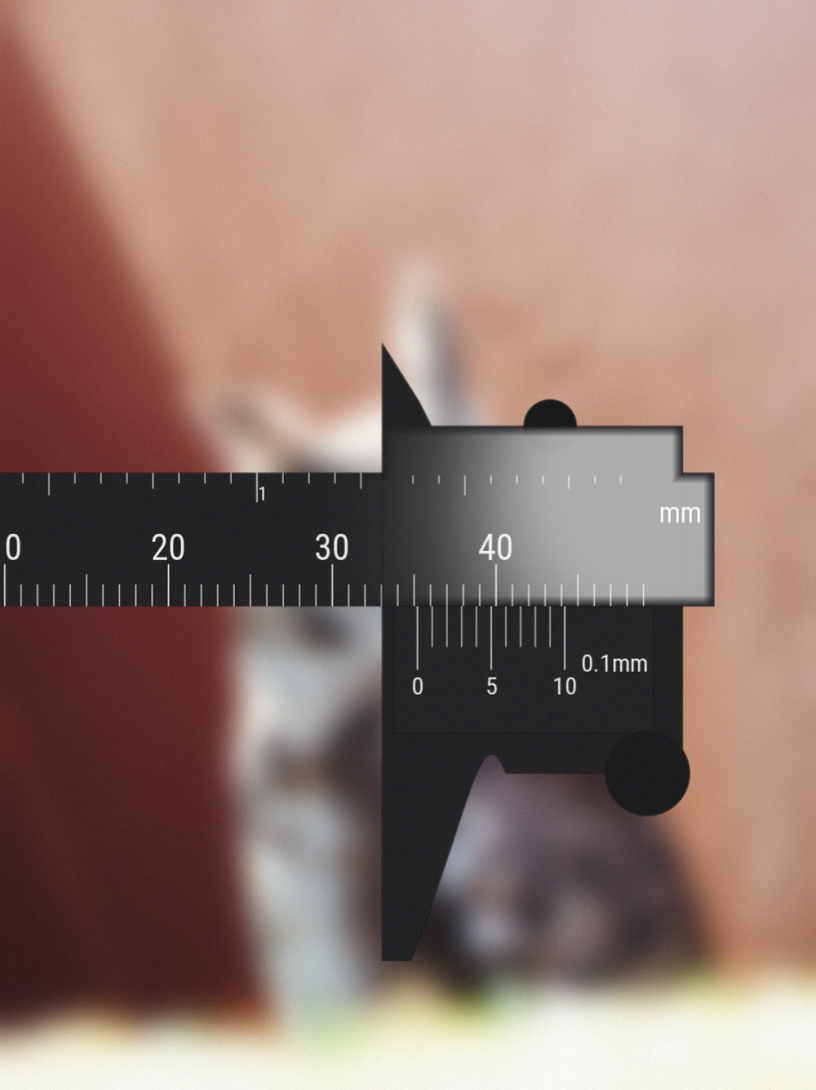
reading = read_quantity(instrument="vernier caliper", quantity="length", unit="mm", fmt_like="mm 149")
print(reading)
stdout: mm 35.2
